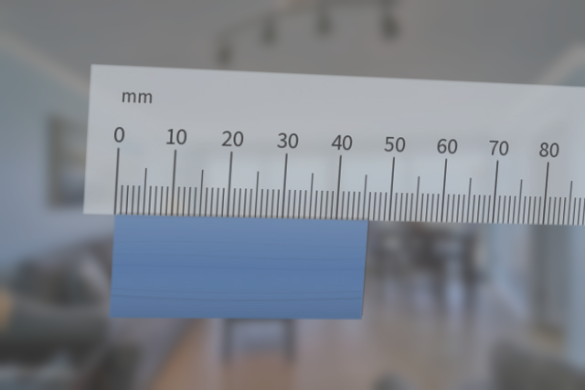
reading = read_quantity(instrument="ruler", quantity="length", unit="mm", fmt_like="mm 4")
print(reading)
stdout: mm 46
